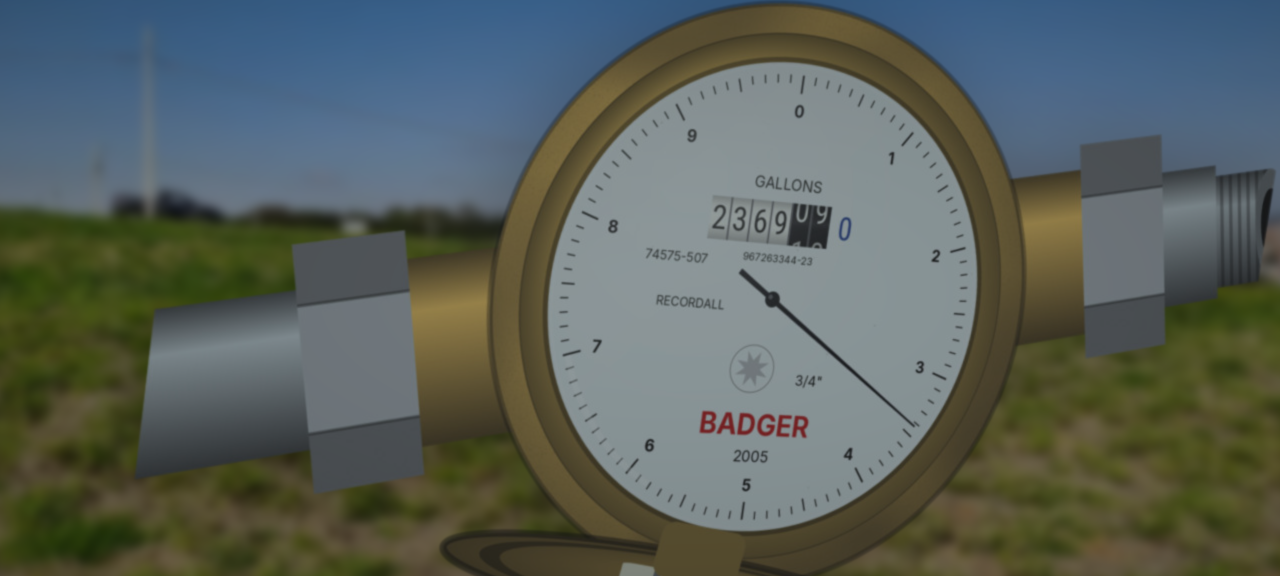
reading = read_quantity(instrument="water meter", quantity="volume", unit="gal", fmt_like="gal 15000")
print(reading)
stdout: gal 2369093.4
